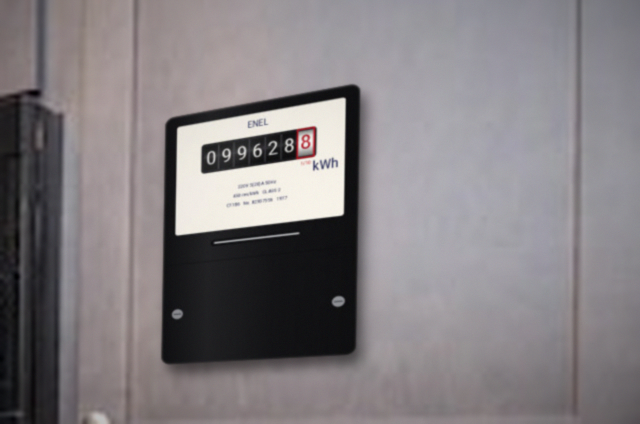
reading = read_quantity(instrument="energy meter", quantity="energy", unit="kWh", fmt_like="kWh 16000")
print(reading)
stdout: kWh 99628.8
